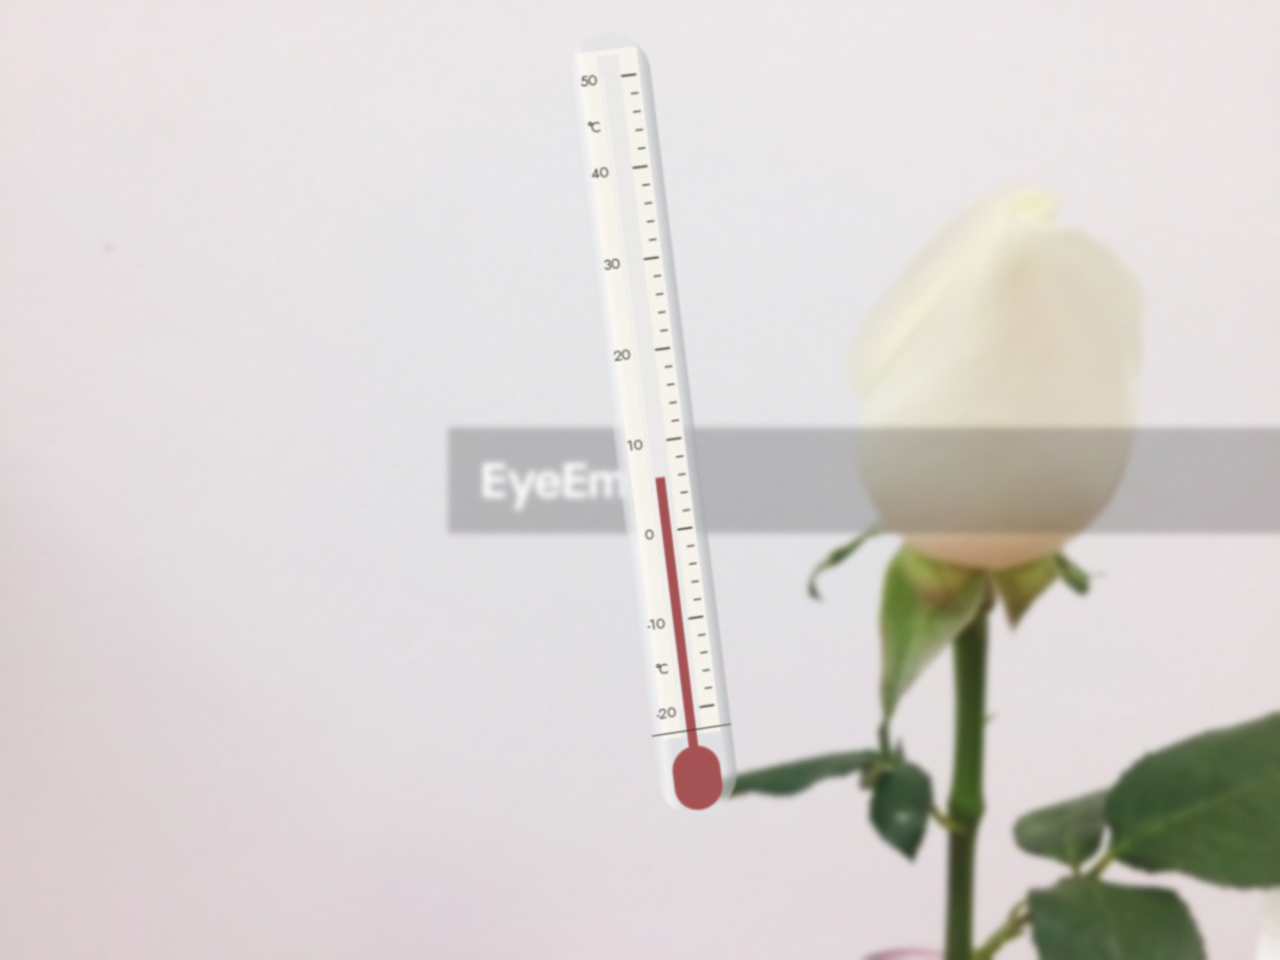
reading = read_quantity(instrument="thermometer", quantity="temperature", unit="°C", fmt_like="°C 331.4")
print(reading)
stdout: °C 6
